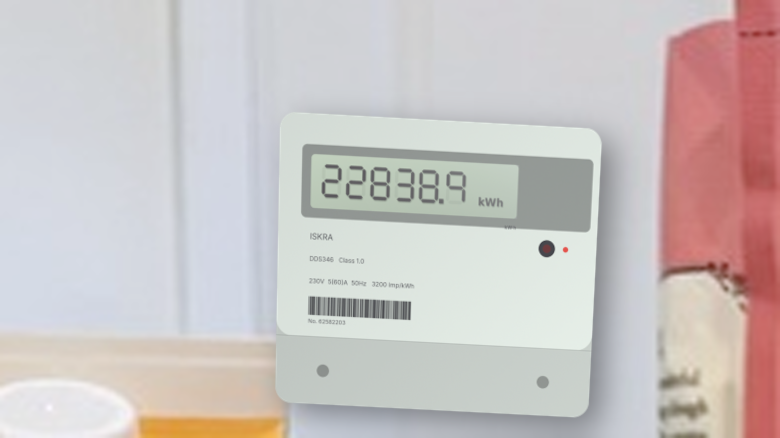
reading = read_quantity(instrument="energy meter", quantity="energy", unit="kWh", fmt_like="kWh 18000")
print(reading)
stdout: kWh 22838.9
